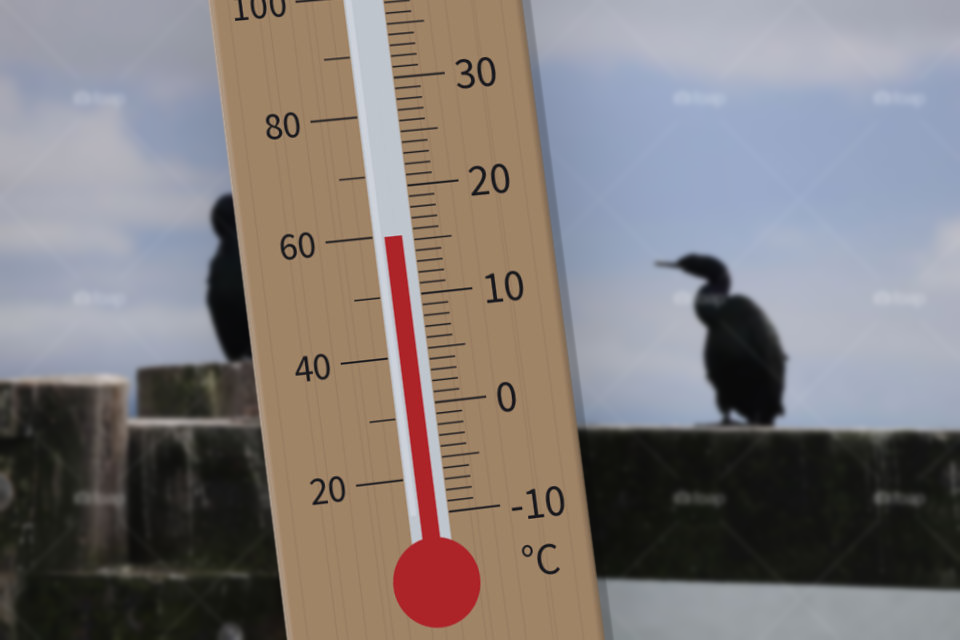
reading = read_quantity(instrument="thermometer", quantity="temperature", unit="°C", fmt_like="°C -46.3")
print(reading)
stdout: °C 15.5
